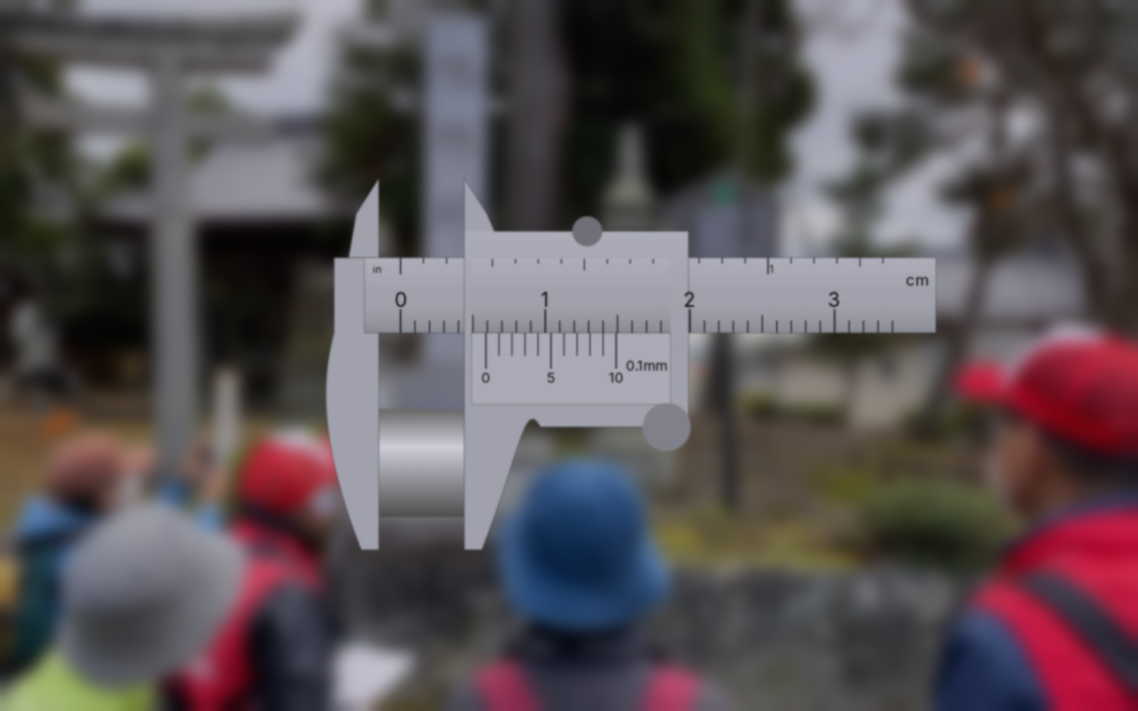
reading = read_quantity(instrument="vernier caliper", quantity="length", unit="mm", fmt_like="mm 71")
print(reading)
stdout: mm 5.9
